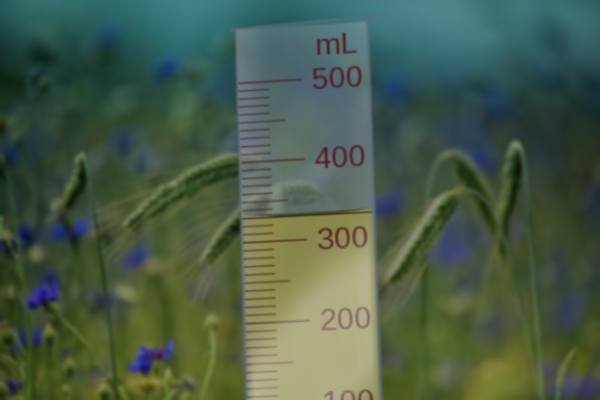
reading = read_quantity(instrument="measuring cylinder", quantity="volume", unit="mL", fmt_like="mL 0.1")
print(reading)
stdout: mL 330
